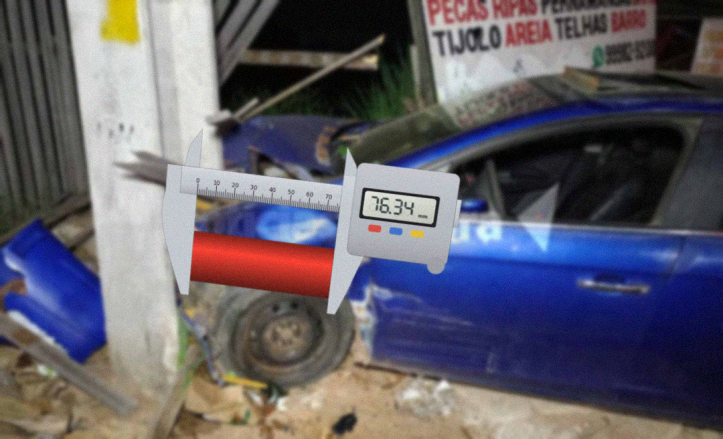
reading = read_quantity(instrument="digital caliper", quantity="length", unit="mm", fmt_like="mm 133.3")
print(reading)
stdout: mm 76.34
